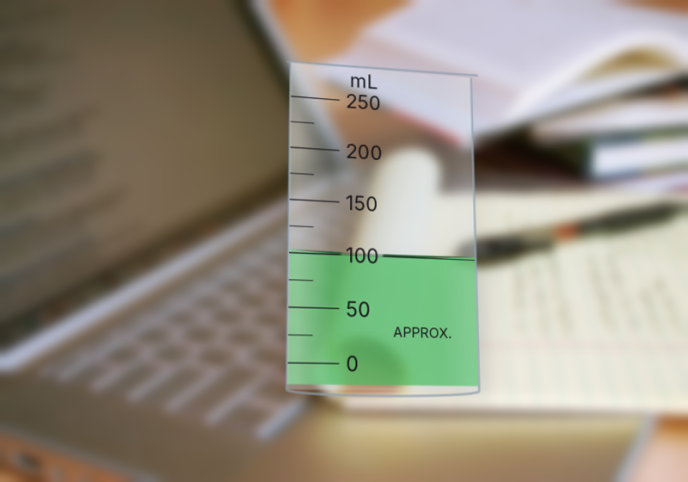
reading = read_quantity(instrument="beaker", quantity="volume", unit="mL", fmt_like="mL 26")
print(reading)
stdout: mL 100
